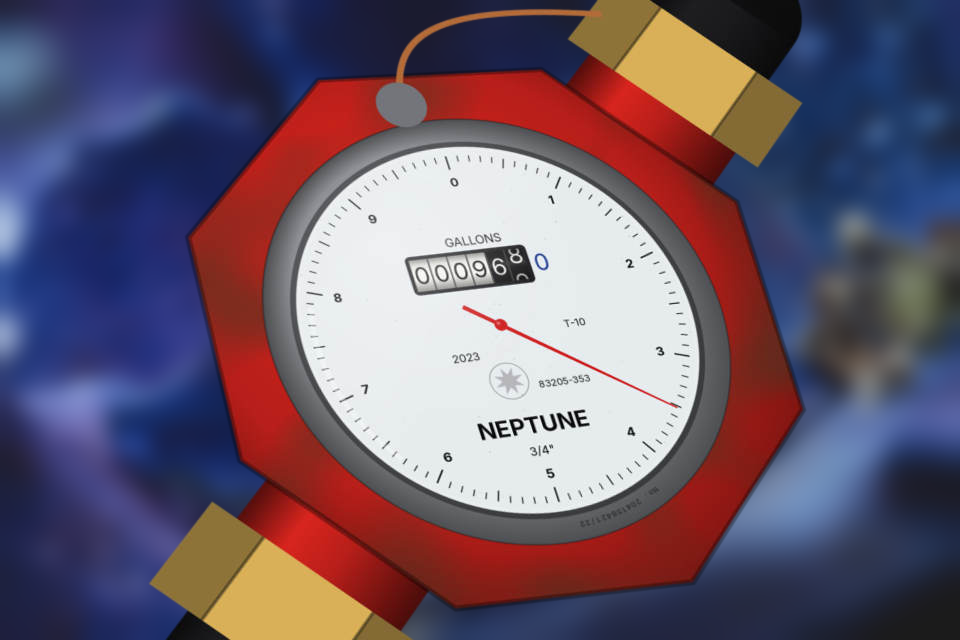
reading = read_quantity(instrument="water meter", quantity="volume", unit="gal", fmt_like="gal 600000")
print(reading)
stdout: gal 9683.5
